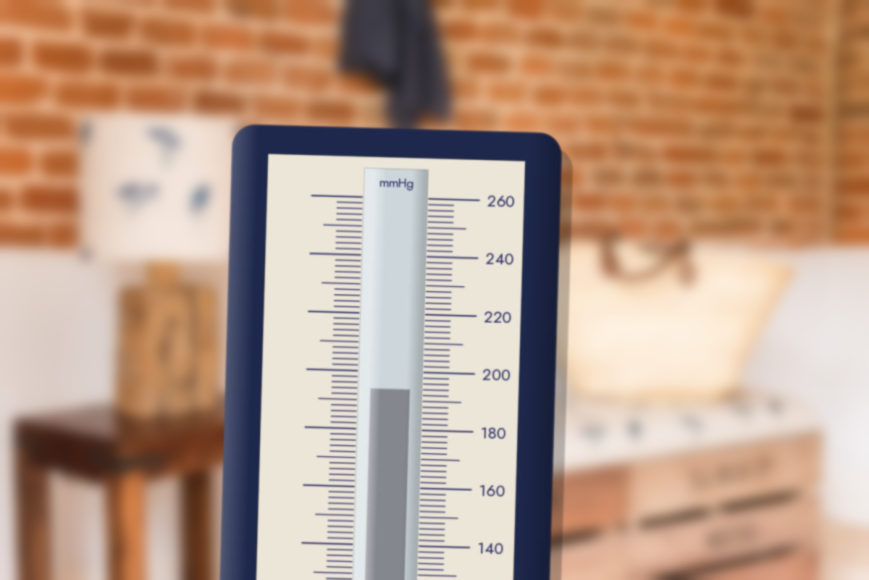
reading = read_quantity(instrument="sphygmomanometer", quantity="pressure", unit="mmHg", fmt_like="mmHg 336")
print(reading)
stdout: mmHg 194
